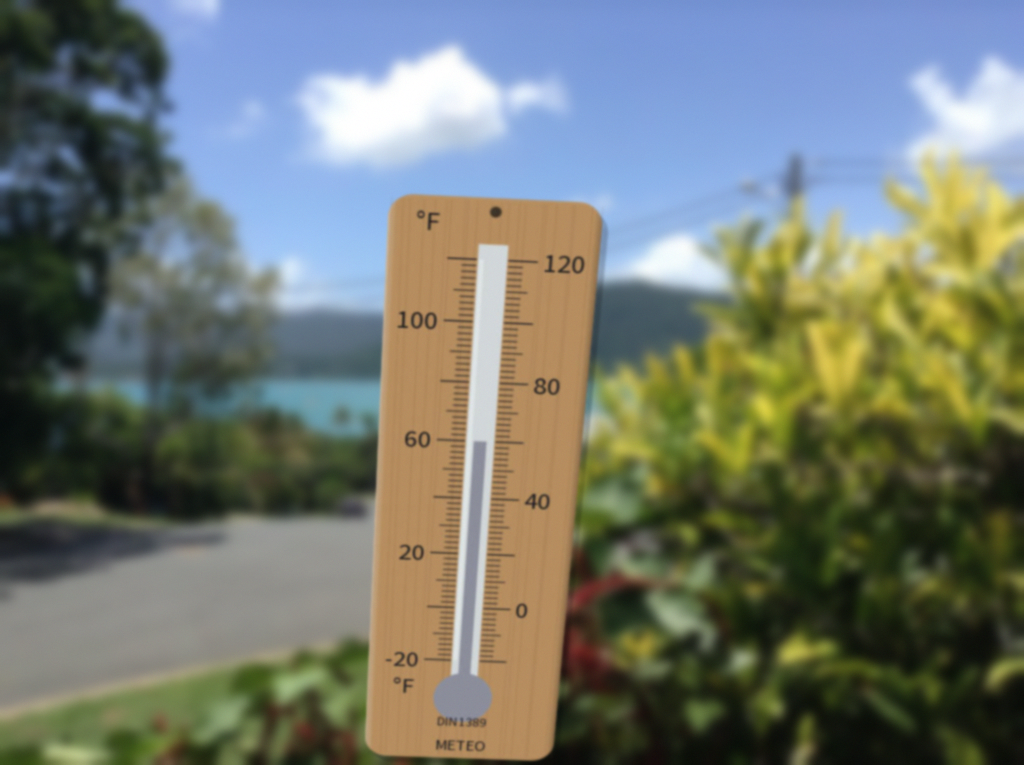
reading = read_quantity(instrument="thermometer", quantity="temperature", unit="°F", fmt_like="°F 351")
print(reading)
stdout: °F 60
